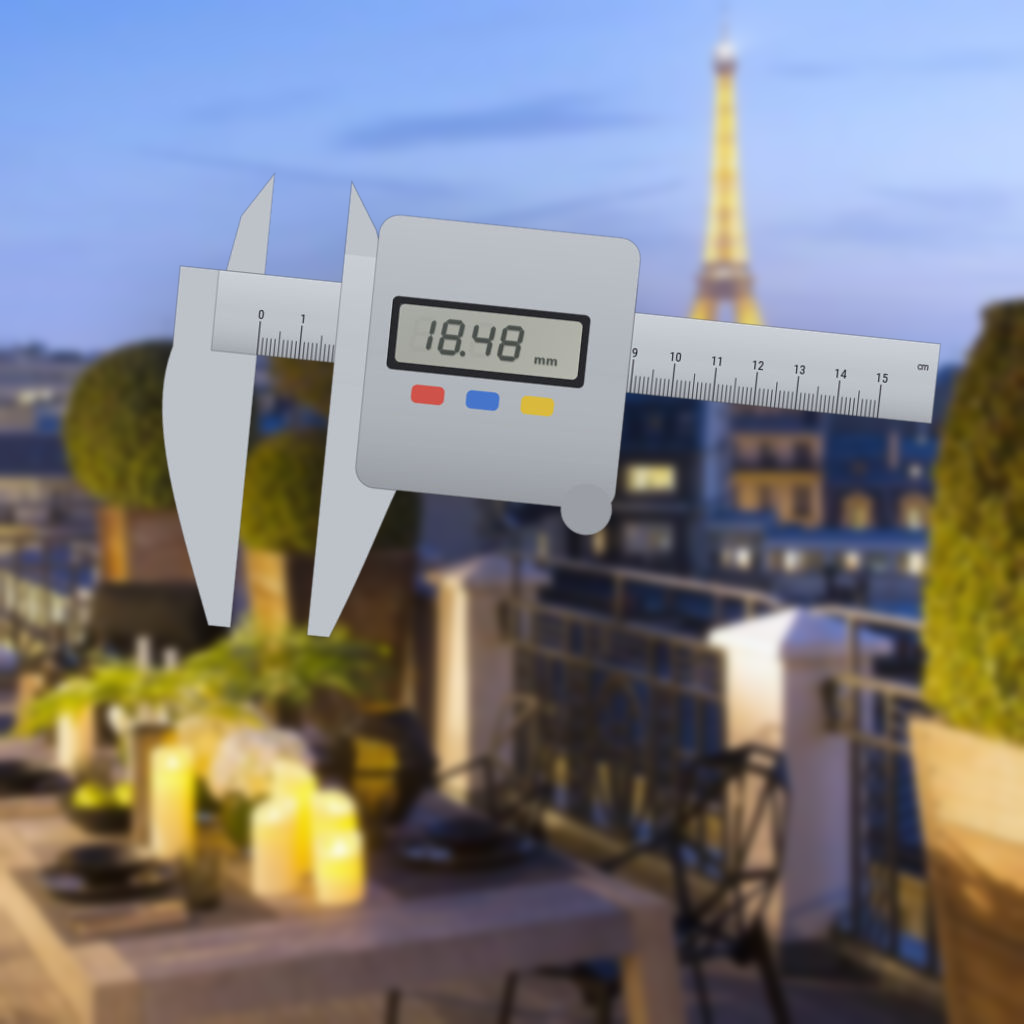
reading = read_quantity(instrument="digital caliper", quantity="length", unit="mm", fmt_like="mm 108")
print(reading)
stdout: mm 18.48
